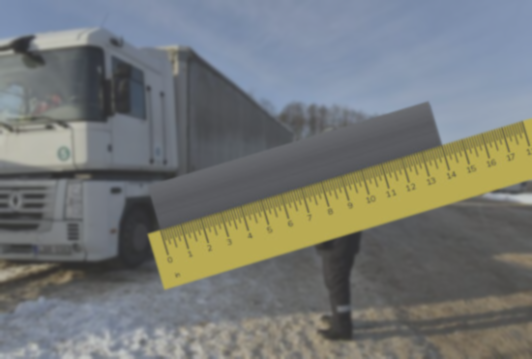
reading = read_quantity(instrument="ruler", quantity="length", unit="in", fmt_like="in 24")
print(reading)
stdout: in 14
